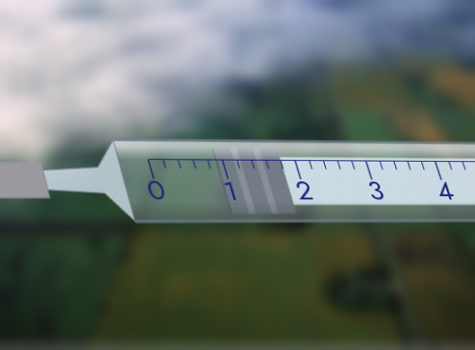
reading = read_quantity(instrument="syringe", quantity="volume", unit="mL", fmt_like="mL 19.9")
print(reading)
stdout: mL 0.9
